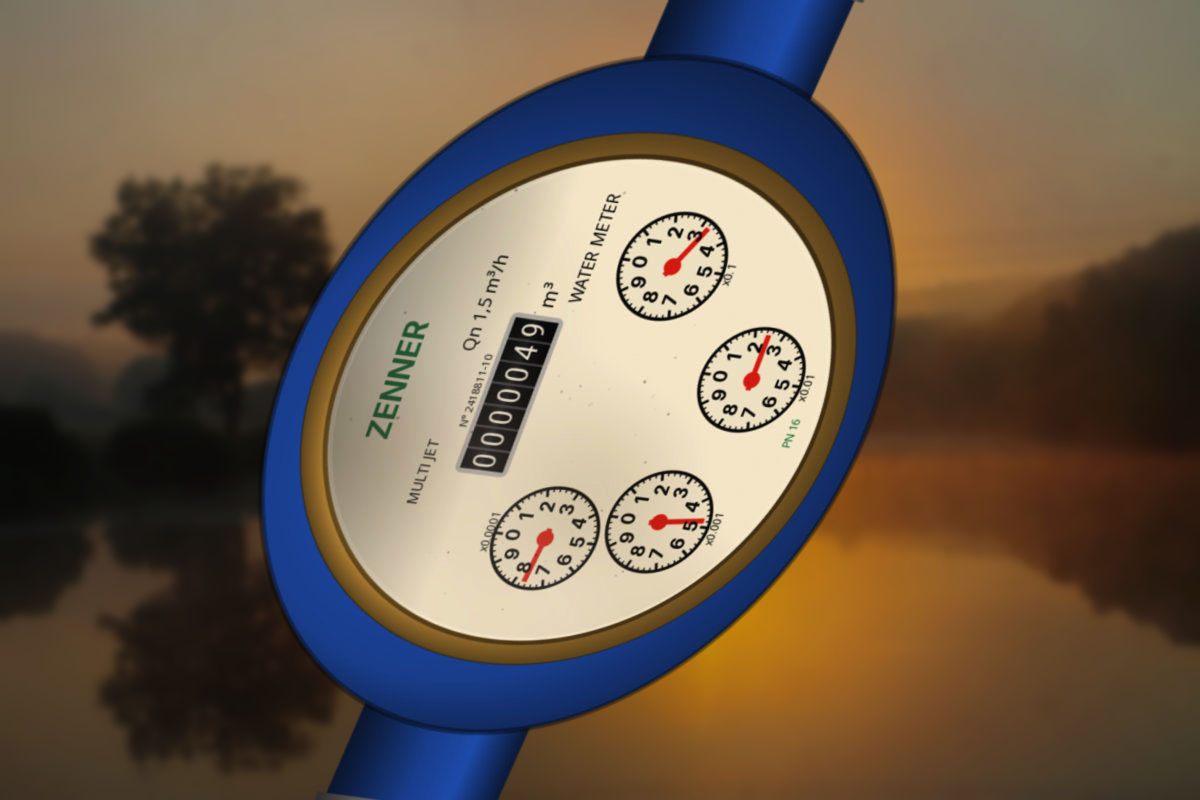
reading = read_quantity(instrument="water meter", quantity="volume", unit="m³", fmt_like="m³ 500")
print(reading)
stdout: m³ 49.3247
